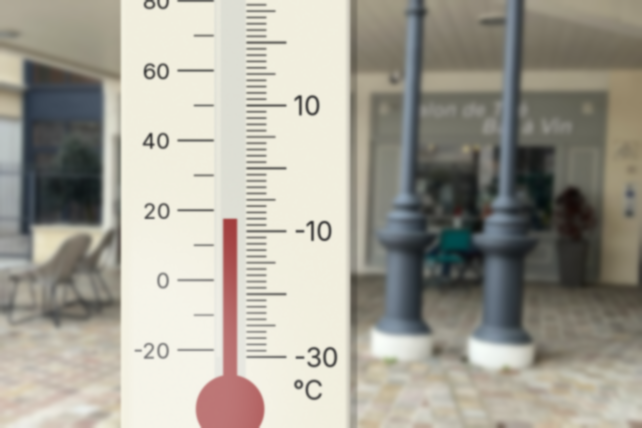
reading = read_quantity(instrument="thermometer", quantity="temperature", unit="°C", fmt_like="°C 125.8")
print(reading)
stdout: °C -8
